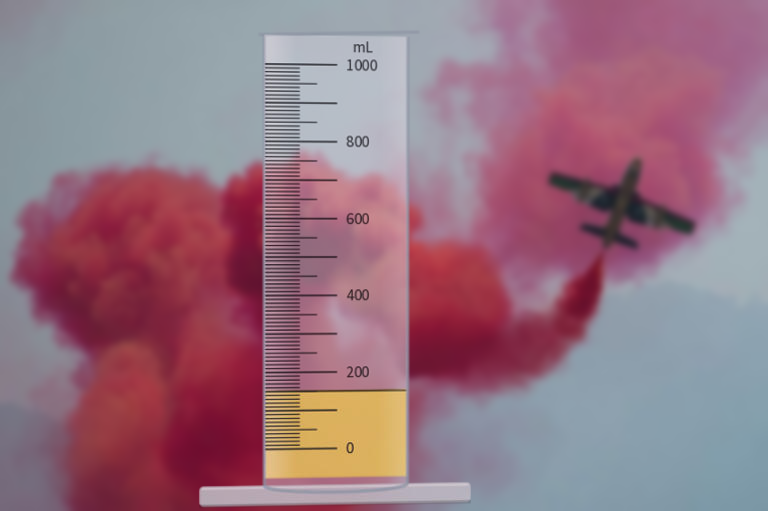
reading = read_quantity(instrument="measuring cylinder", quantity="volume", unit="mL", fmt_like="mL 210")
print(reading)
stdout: mL 150
